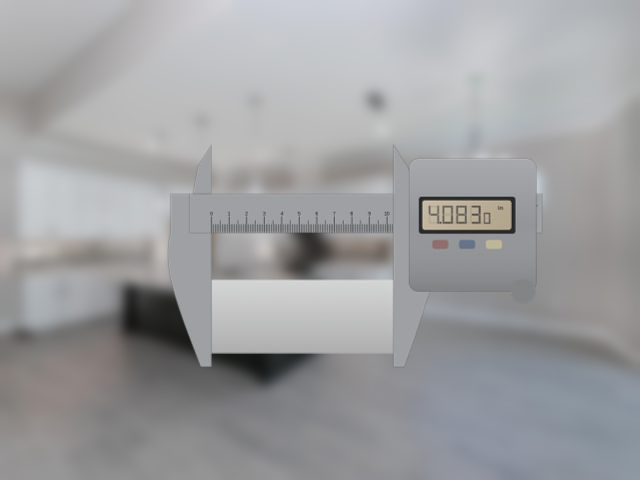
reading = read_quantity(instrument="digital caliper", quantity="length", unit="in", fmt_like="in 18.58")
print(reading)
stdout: in 4.0830
